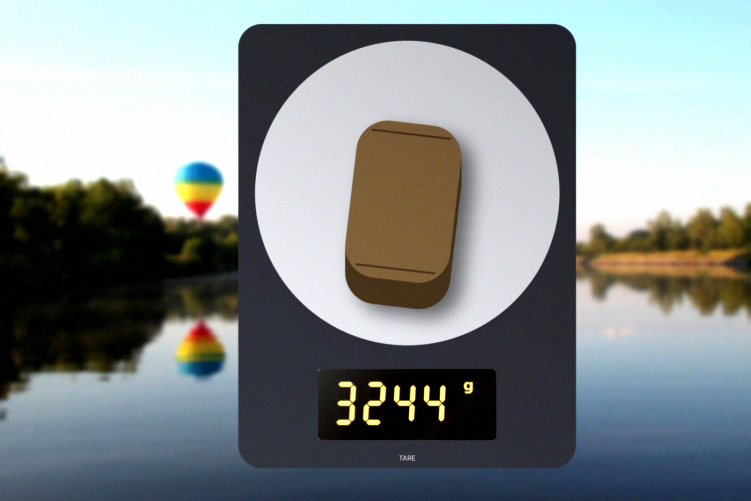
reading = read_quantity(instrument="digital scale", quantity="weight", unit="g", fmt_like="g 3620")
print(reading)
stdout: g 3244
